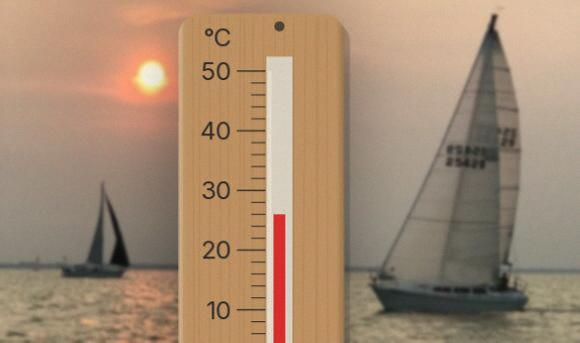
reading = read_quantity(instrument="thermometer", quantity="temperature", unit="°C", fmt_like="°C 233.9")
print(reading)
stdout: °C 26
